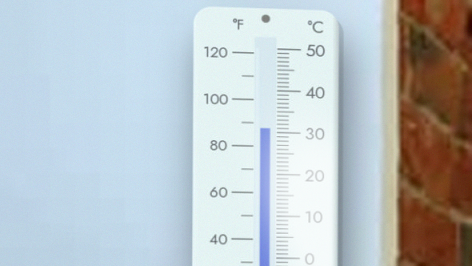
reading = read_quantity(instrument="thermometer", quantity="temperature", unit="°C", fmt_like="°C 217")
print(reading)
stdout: °C 31
